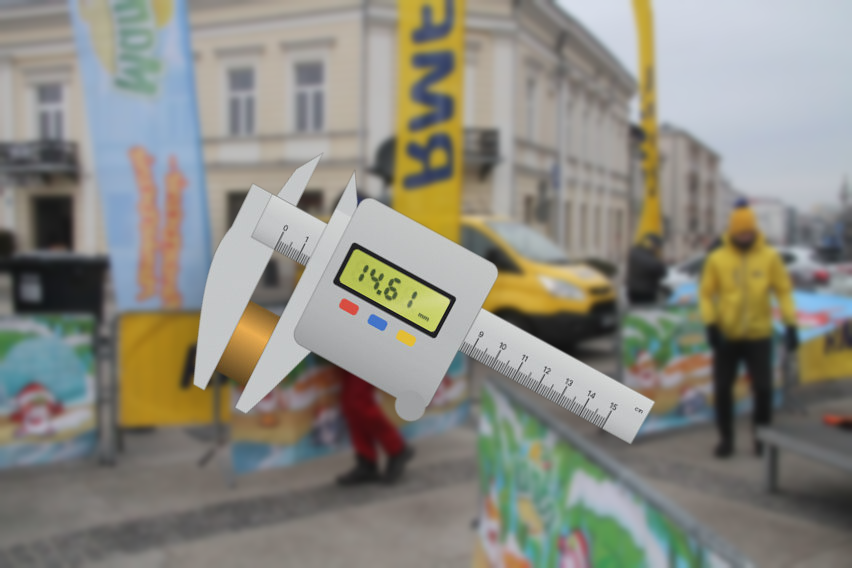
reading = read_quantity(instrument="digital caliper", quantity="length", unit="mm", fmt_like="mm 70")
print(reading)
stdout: mm 14.61
